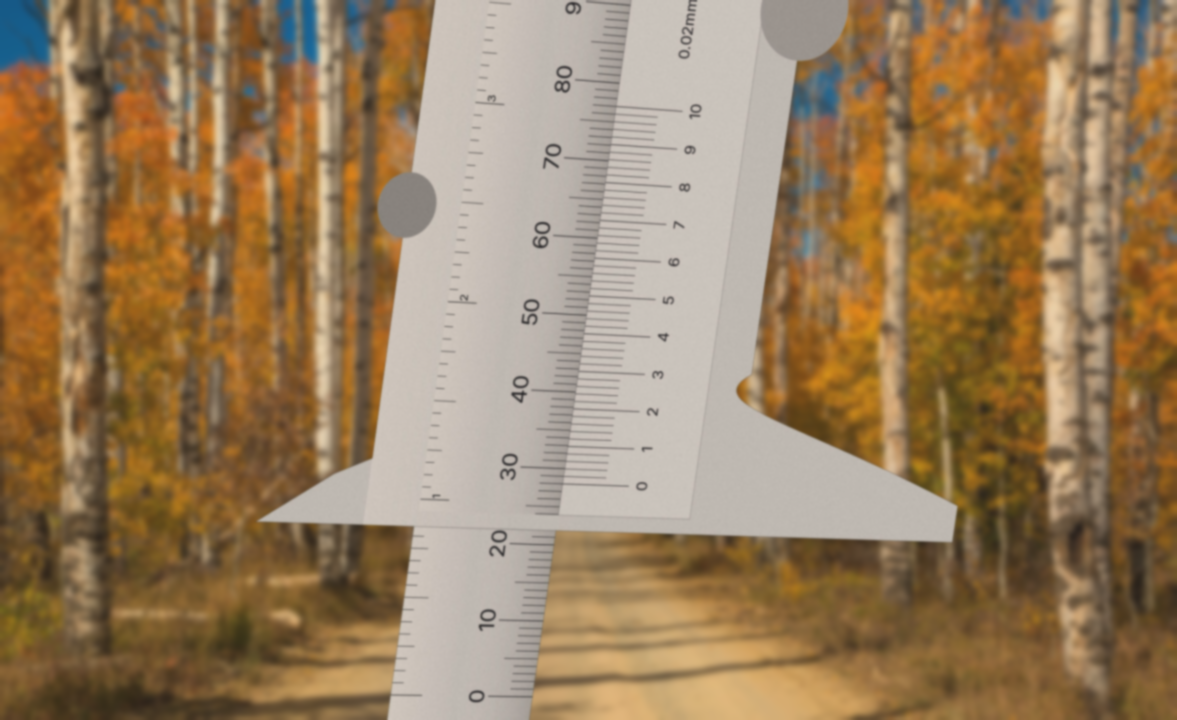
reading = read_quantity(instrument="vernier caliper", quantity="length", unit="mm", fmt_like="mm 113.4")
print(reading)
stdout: mm 28.0
